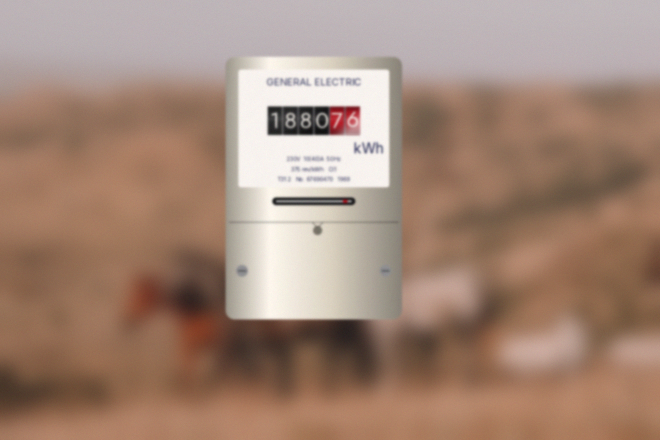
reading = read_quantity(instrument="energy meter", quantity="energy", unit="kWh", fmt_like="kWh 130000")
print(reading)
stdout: kWh 1880.76
